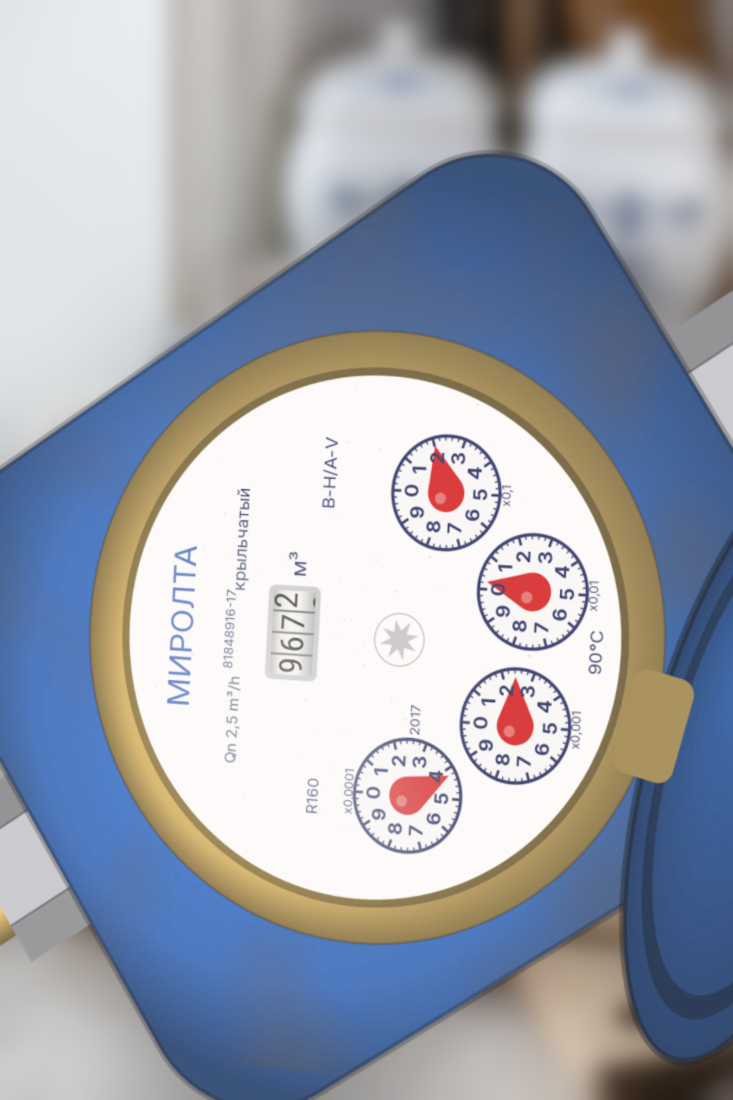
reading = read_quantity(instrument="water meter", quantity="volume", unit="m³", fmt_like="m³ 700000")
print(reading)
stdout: m³ 9672.2024
